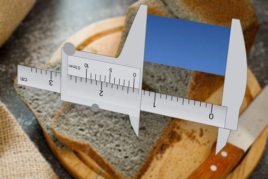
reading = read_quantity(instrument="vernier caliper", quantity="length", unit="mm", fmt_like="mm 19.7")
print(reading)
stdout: mm 14.0
